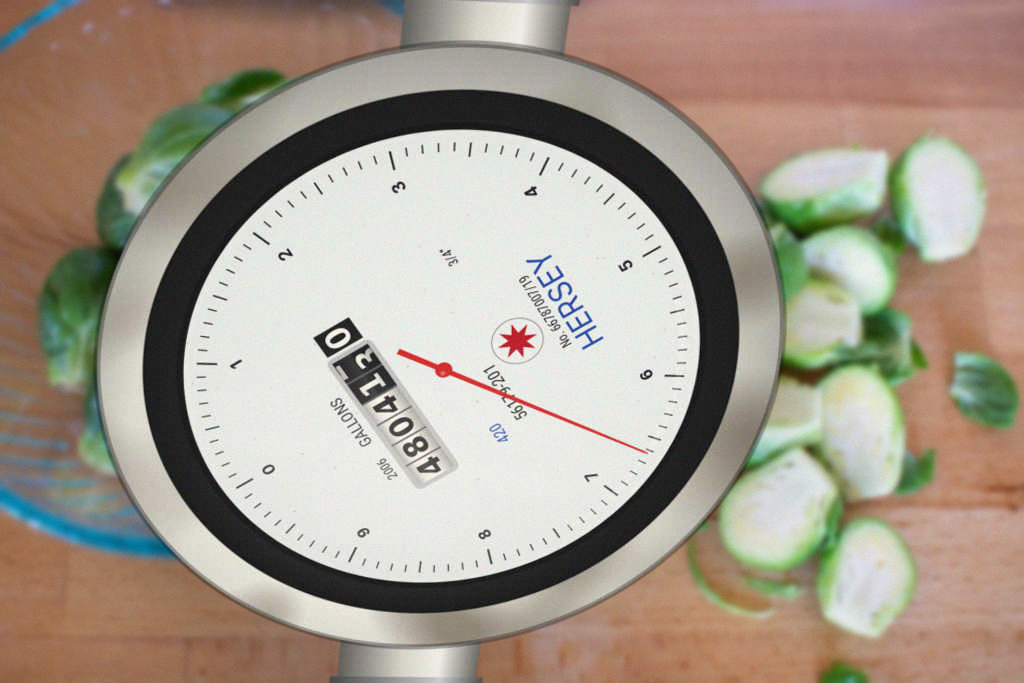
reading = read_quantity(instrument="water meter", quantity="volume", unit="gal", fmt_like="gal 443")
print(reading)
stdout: gal 4804126.6
